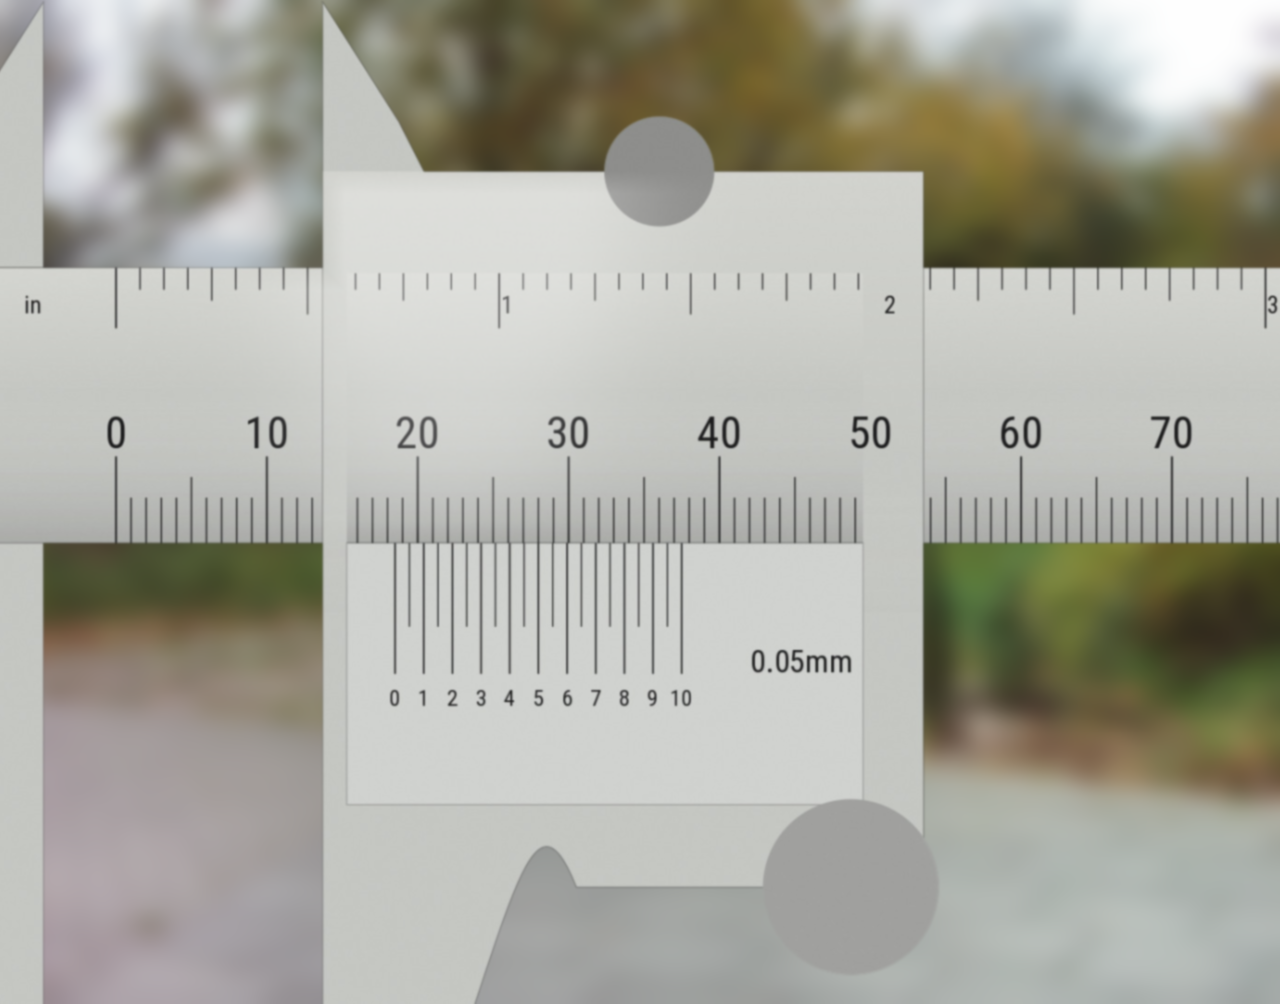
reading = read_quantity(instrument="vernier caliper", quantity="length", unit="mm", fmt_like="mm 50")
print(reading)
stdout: mm 18.5
